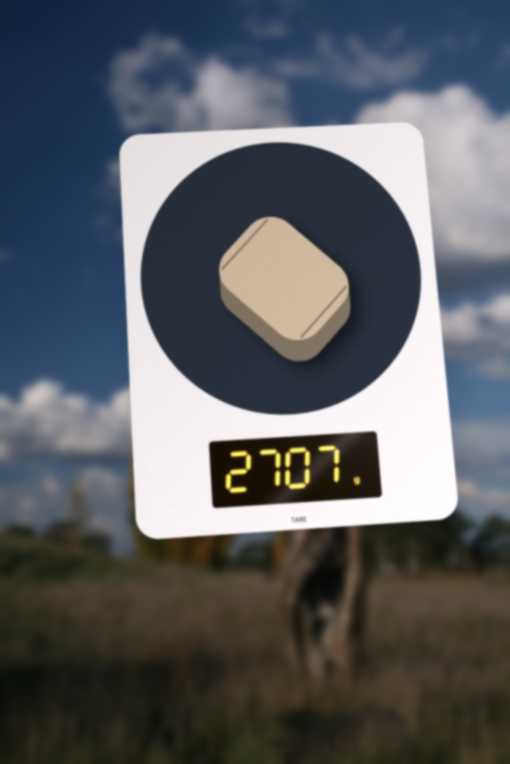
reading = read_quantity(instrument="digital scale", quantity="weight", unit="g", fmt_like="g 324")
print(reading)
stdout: g 2707
